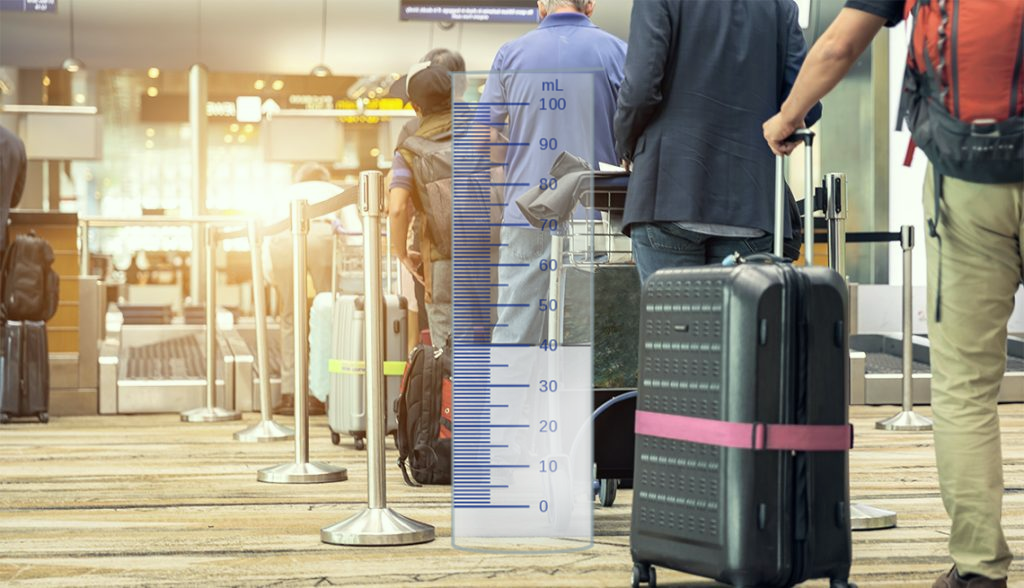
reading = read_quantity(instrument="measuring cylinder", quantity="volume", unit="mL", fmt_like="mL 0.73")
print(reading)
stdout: mL 40
